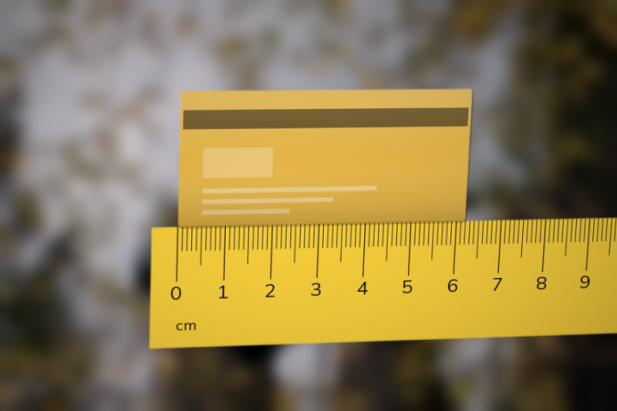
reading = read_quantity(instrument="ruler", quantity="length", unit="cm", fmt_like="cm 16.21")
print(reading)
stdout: cm 6.2
